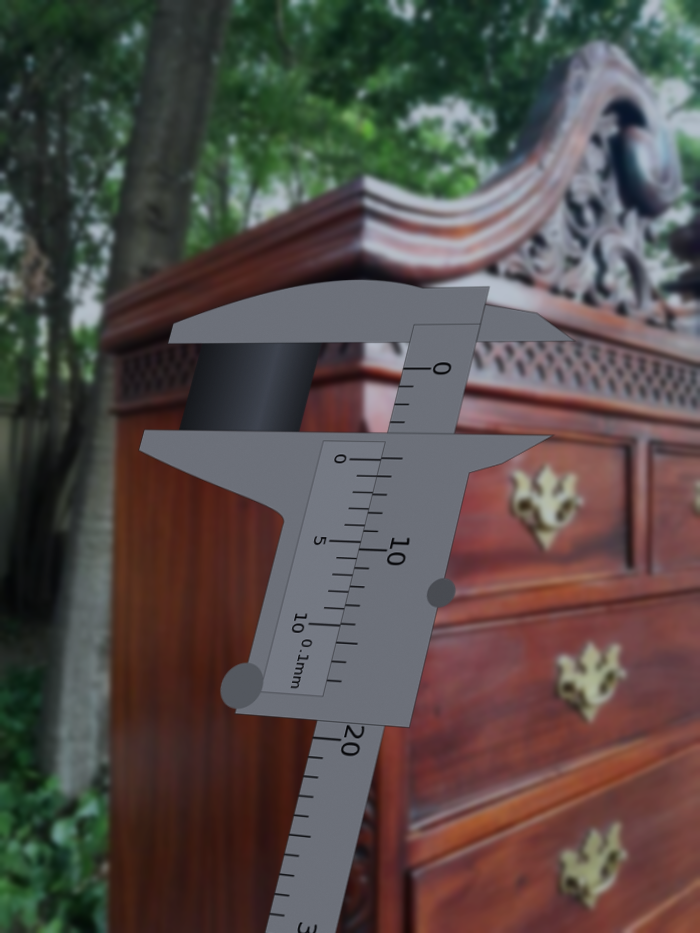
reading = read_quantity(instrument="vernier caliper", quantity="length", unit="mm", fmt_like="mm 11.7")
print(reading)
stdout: mm 5.1
